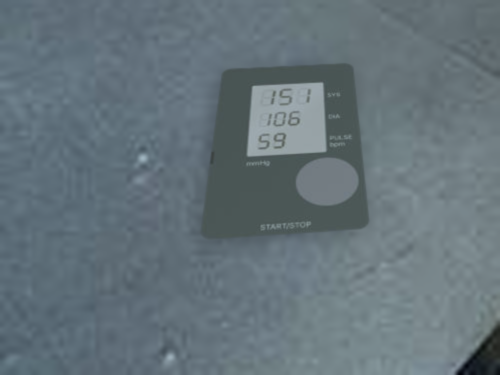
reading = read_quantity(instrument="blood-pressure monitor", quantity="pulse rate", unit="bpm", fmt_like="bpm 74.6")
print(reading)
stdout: bpm 59
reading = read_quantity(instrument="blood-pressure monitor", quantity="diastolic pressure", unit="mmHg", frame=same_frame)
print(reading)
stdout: mmHg 106
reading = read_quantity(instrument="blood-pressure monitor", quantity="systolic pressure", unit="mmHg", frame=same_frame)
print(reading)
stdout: mmHg 151
